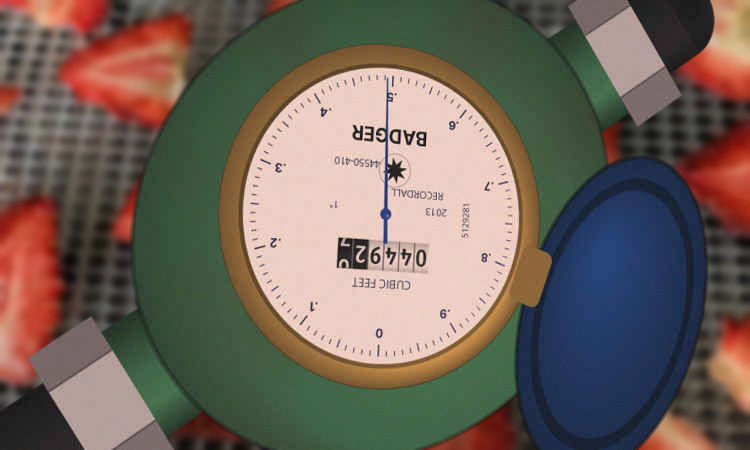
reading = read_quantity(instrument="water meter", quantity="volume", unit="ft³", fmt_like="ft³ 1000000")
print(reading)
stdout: ft³ 44926.49
